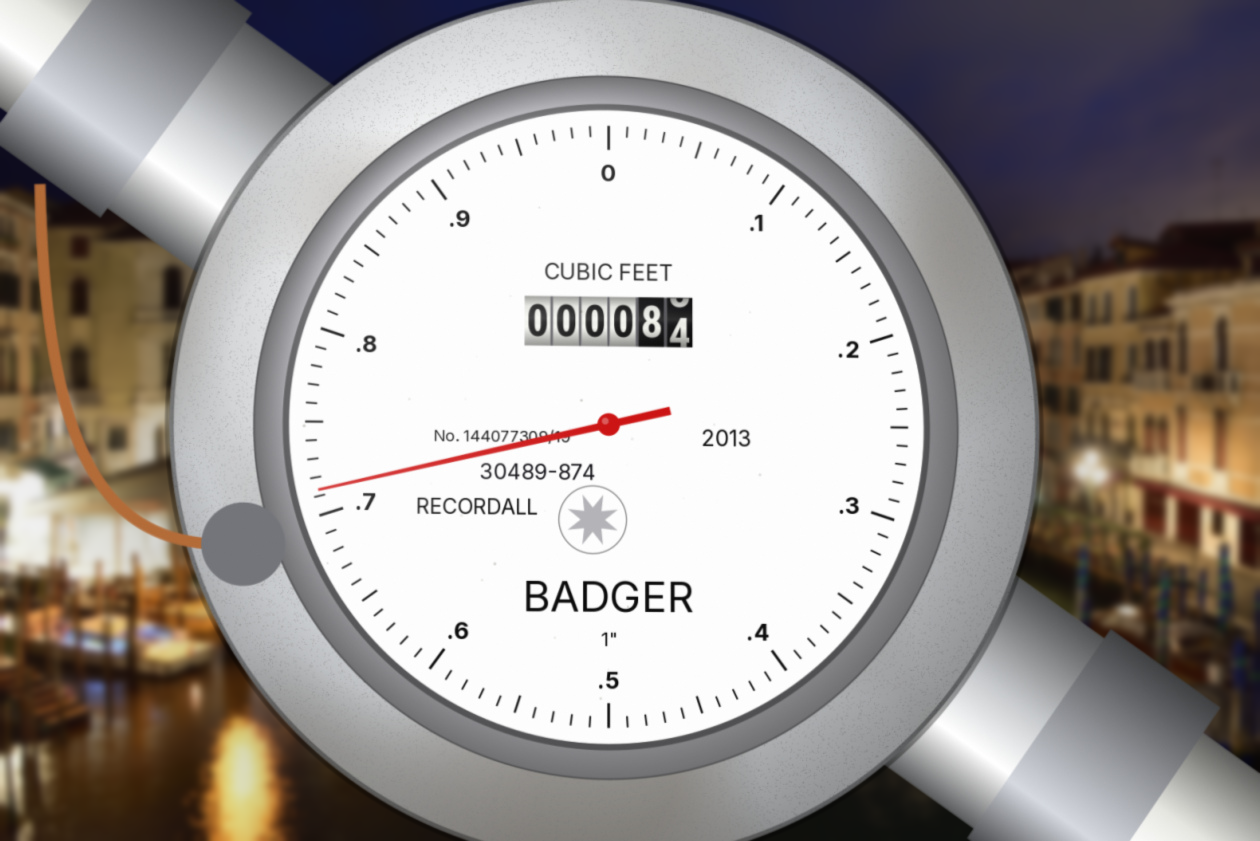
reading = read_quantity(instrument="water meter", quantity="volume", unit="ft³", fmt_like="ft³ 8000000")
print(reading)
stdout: ft³ 83.71
